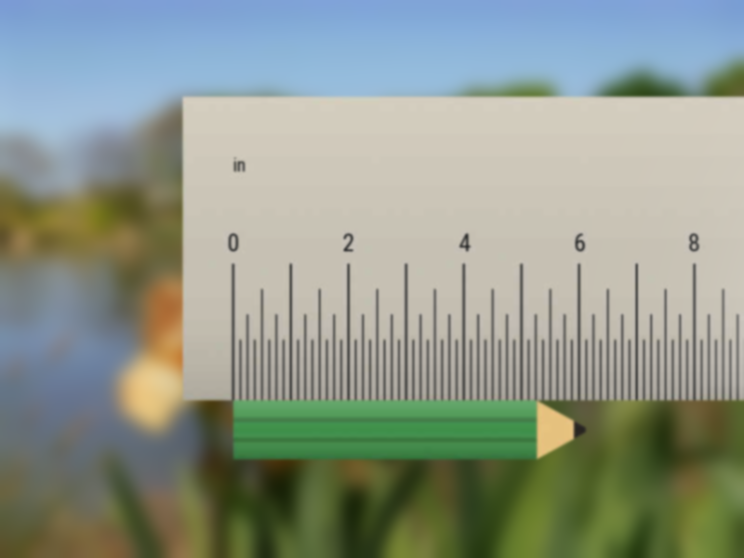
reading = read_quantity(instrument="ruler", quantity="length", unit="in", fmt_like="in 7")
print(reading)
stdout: in 6.125
